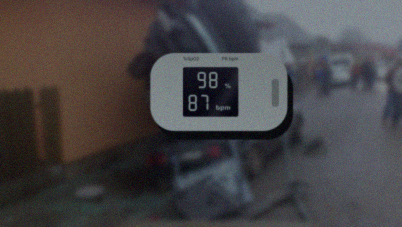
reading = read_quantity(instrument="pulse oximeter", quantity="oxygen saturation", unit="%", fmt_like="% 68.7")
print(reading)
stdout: % 98
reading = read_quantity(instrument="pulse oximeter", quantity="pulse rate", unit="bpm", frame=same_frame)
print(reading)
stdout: bpm 87
